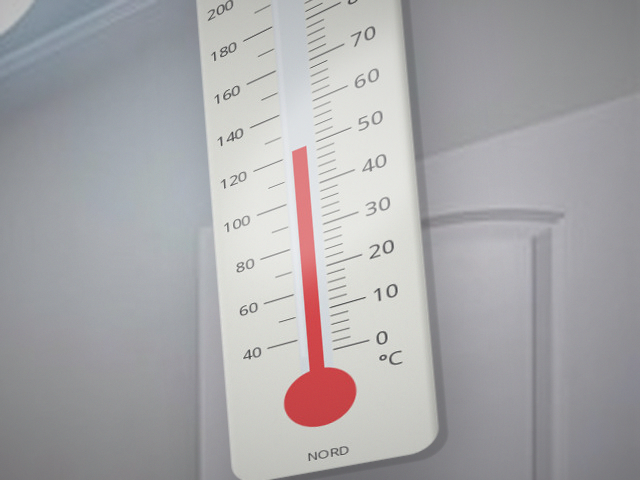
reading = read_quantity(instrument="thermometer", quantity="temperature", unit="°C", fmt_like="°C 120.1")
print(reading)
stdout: °C 50
